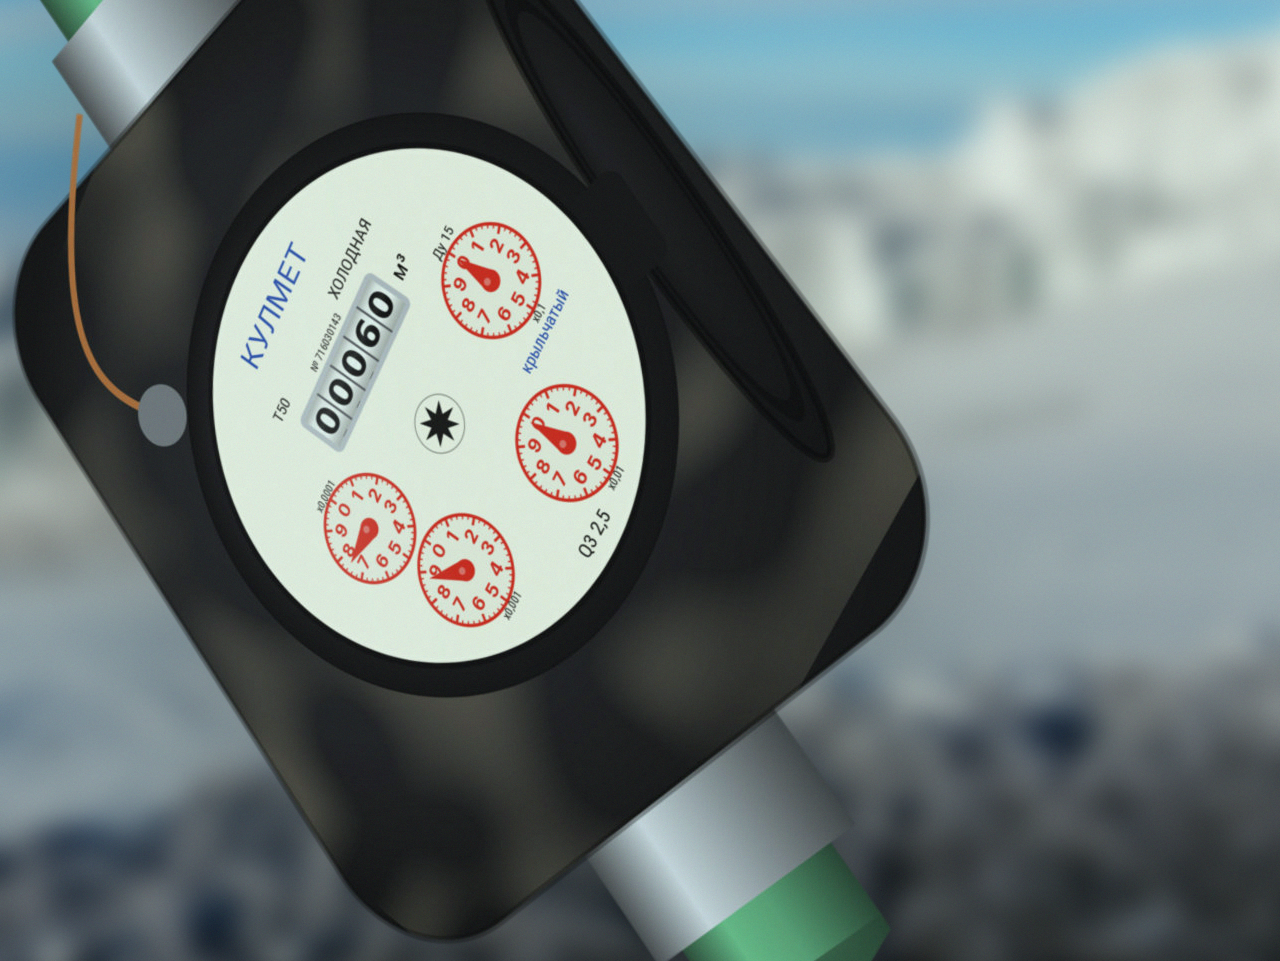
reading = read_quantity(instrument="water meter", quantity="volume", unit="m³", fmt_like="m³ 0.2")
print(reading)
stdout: m³ 59.9987
